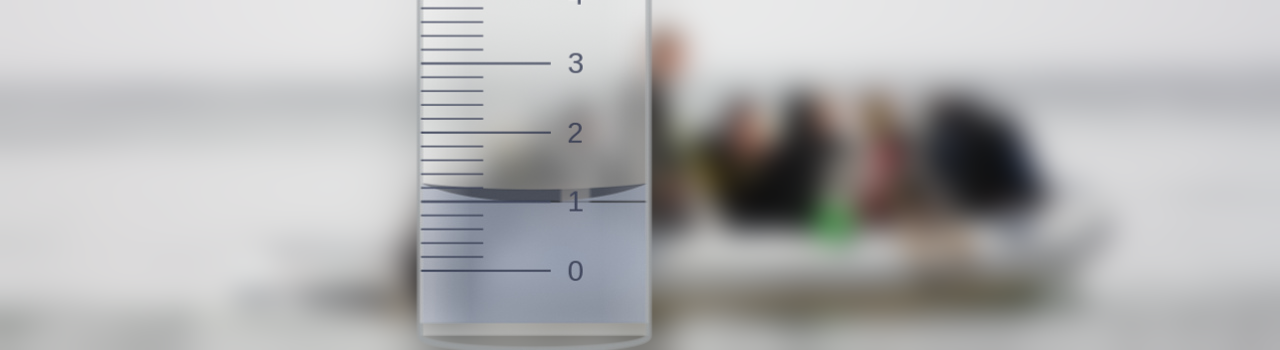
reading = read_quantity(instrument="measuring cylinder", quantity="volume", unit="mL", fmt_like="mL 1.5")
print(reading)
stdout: mL 1
